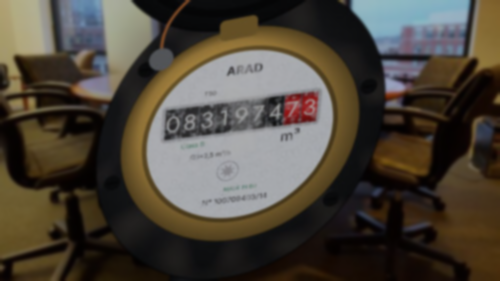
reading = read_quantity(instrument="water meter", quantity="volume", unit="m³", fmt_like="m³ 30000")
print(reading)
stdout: m³ 831974.73
